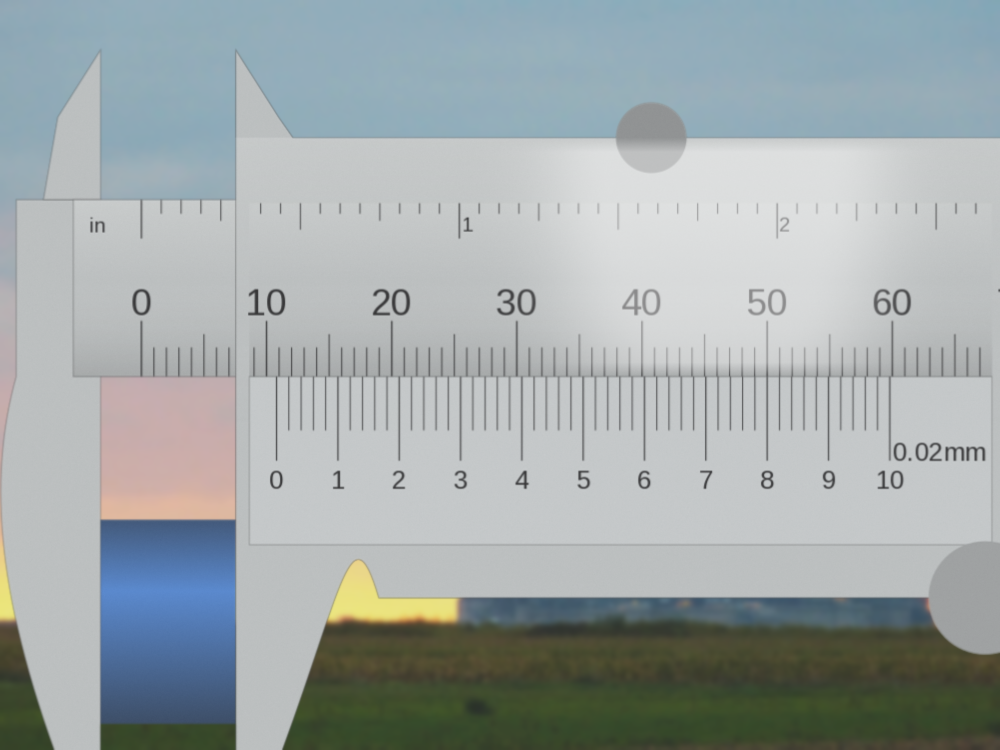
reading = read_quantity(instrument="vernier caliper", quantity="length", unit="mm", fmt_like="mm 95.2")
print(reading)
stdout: mm 10.8
